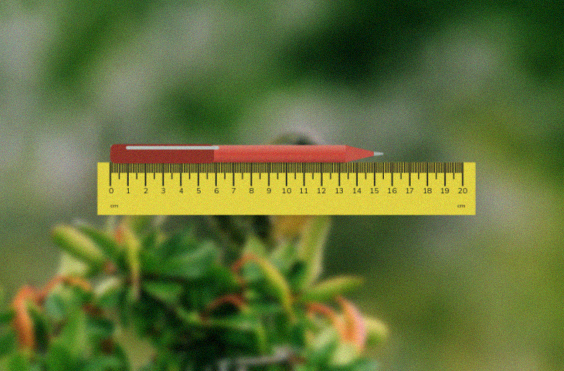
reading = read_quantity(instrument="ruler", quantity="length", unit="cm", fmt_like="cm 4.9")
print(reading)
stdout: cm 15.5
